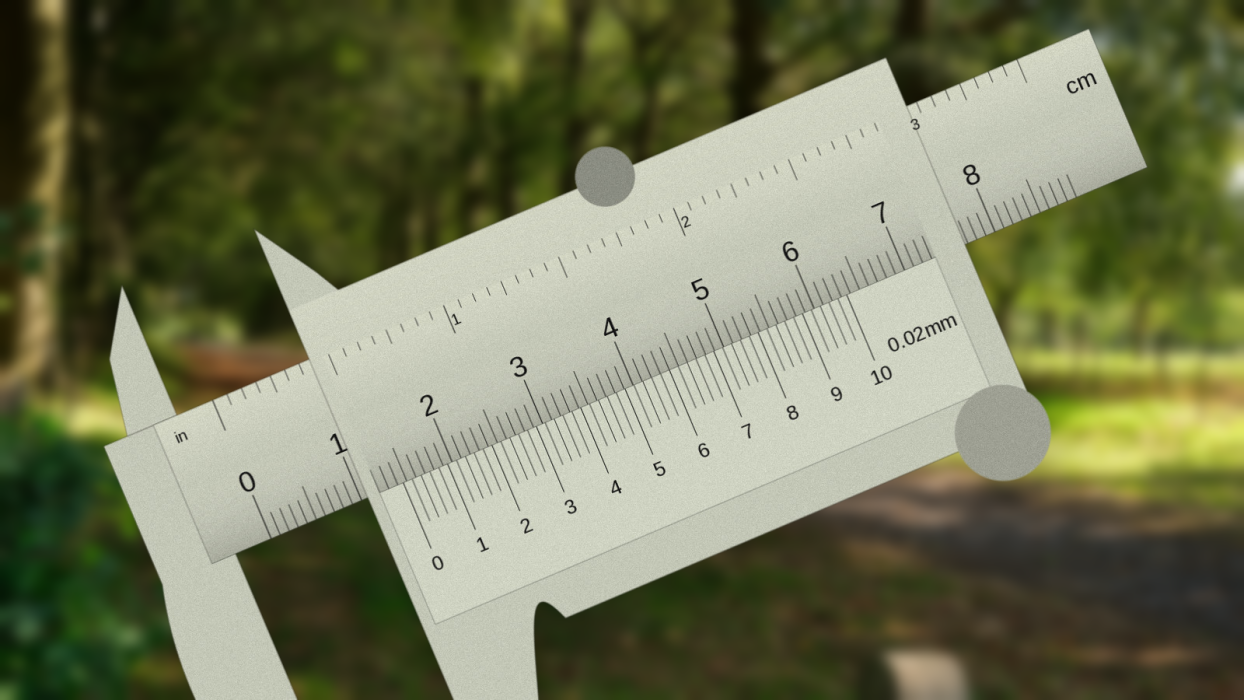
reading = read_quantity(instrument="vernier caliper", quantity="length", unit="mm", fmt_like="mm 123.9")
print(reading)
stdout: mm 14.6
